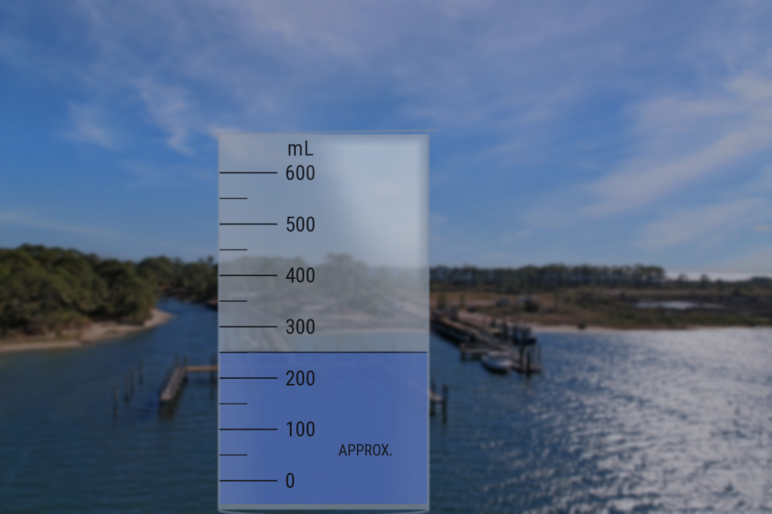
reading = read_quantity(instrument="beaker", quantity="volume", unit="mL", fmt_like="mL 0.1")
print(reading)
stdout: mL 250
